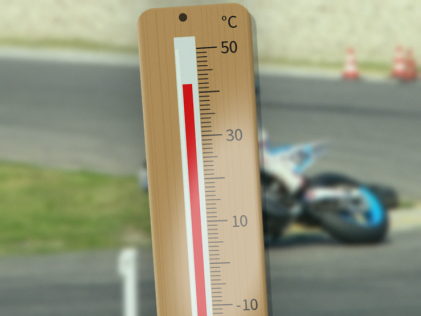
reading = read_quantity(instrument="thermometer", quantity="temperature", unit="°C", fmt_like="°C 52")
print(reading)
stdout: °C 42
